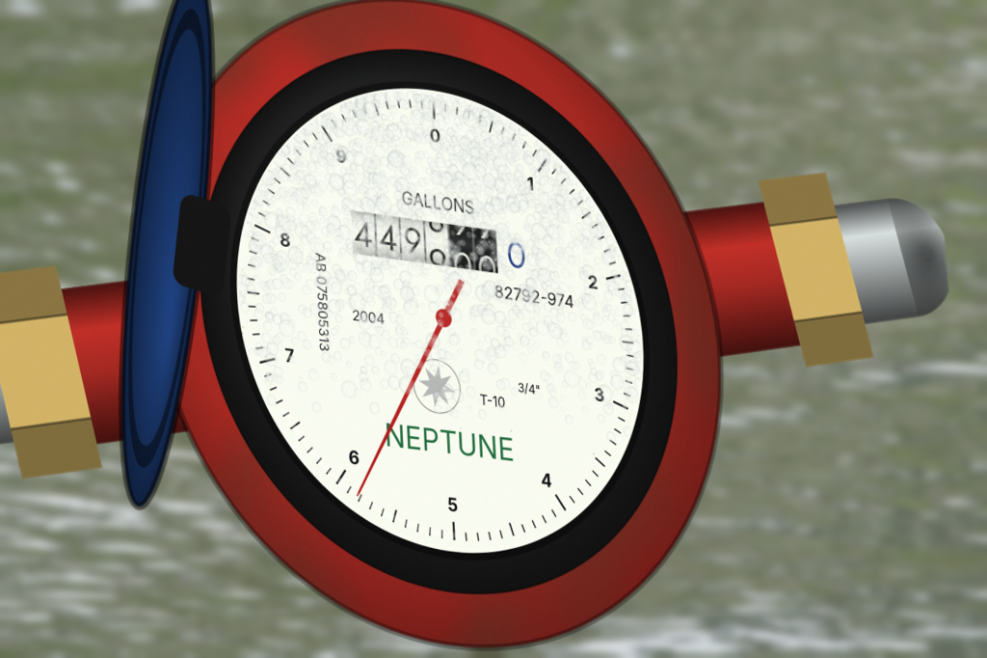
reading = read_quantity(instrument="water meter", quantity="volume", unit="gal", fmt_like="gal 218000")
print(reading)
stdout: gal 4498995.8
